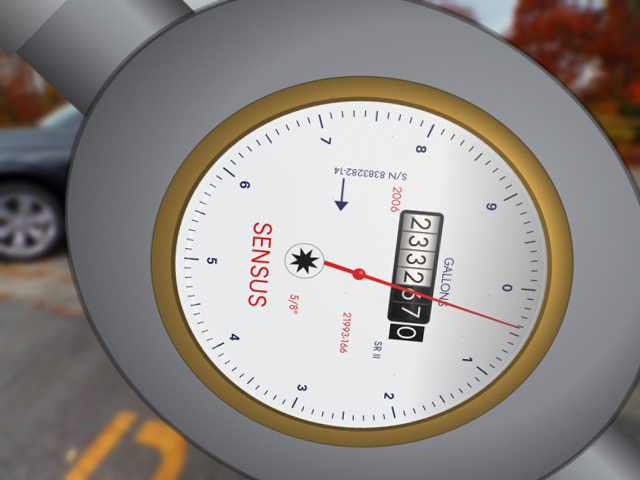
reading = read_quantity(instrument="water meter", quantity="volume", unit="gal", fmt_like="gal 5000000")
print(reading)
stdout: gal 2332670.4
